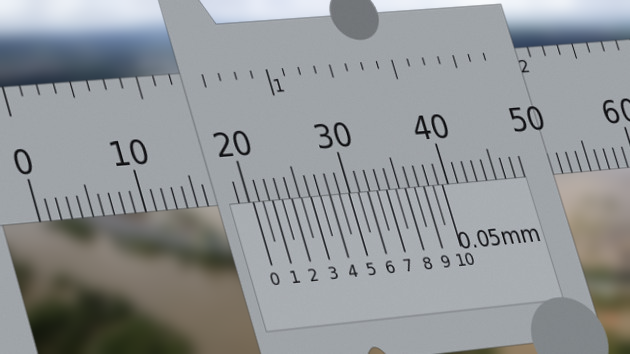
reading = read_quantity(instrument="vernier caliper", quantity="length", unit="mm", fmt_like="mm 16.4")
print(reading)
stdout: mm 20.4
